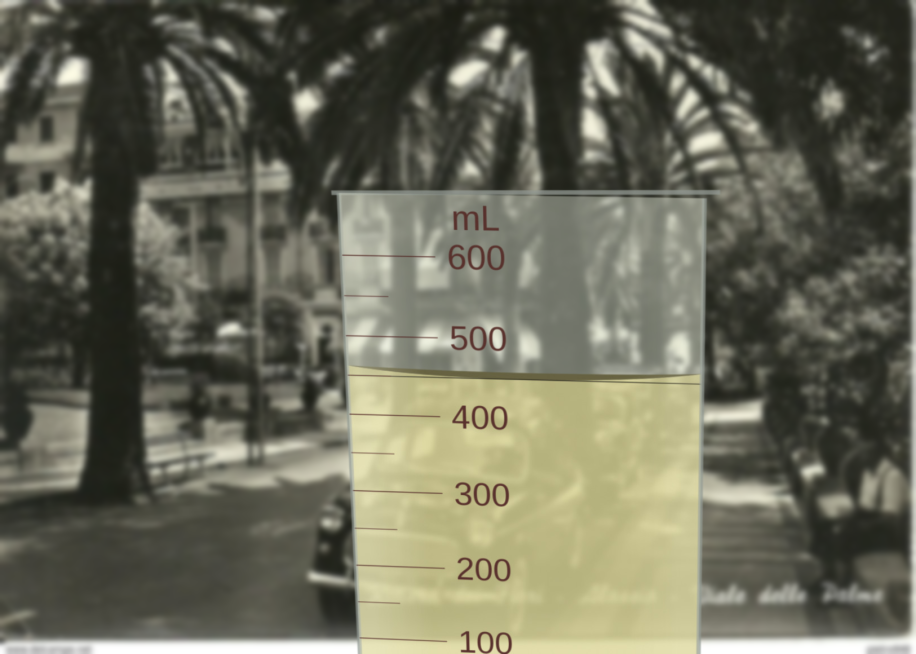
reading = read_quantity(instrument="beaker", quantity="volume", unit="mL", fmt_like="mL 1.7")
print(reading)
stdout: mL 450
